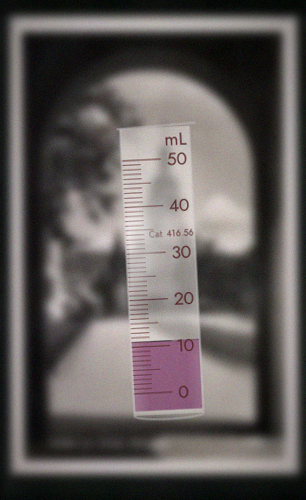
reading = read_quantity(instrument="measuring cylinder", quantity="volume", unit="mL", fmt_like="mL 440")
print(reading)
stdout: mL 11
